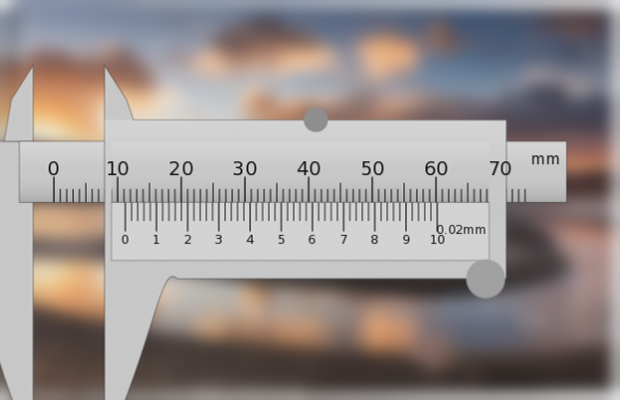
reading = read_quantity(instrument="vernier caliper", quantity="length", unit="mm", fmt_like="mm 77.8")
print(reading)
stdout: mm 11.2
